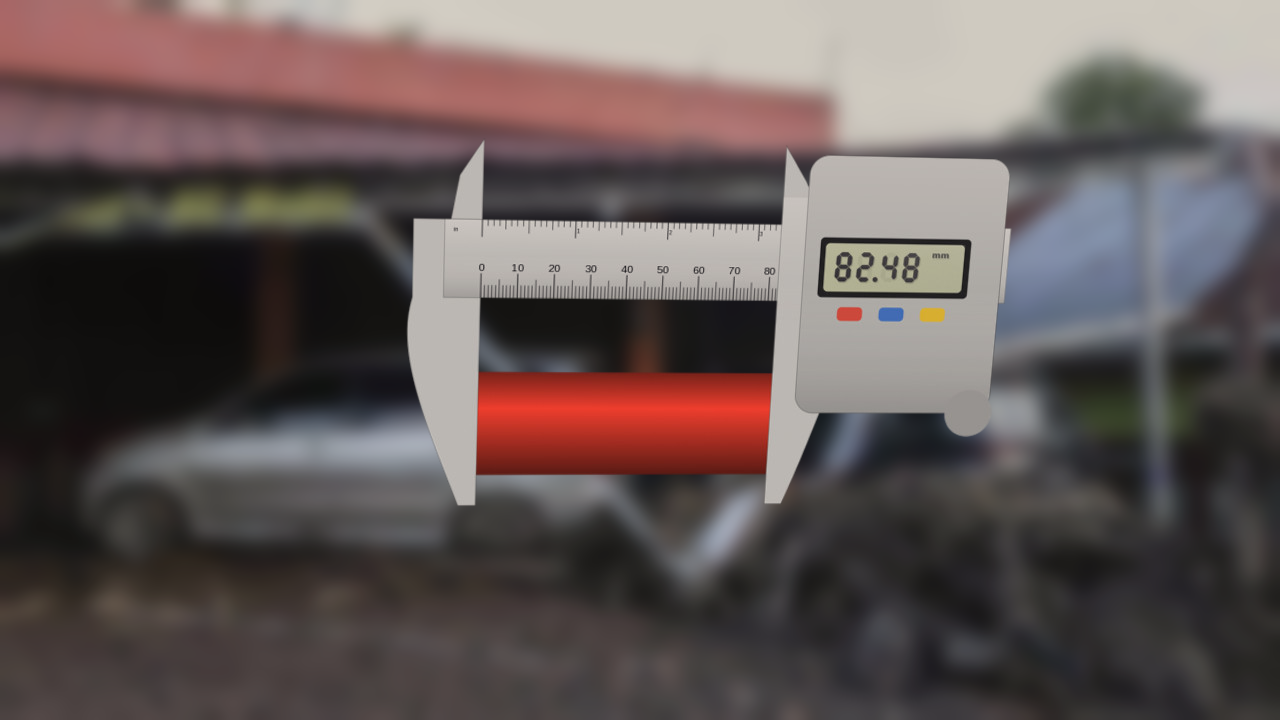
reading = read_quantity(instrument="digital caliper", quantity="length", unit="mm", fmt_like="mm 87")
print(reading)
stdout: mm 82.48
